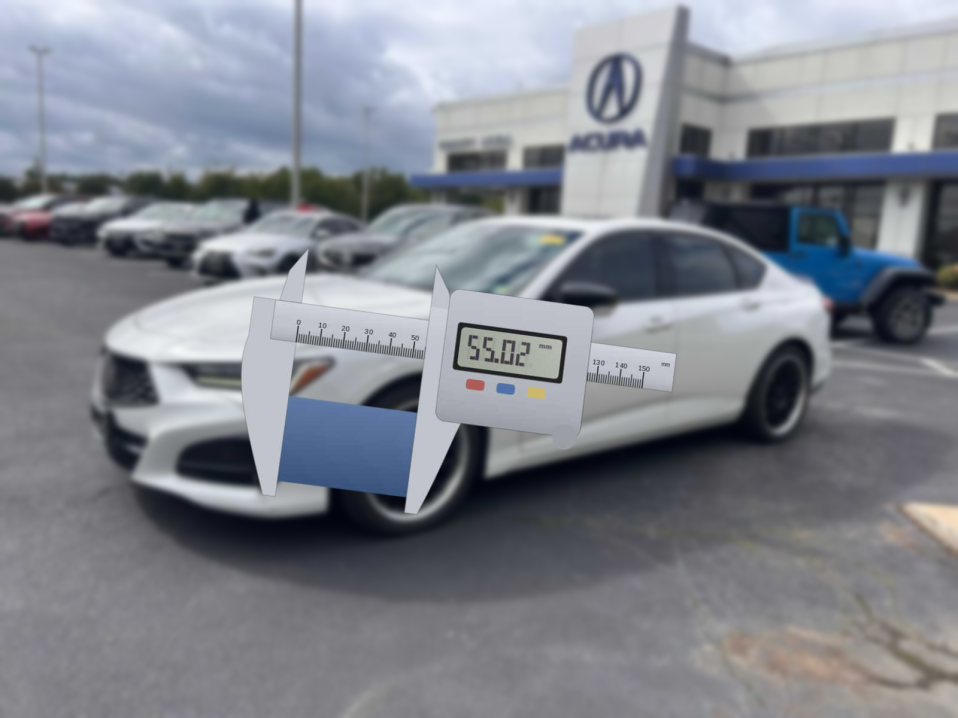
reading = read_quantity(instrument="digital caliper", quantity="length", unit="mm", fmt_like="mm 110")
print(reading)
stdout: mm 55.02
